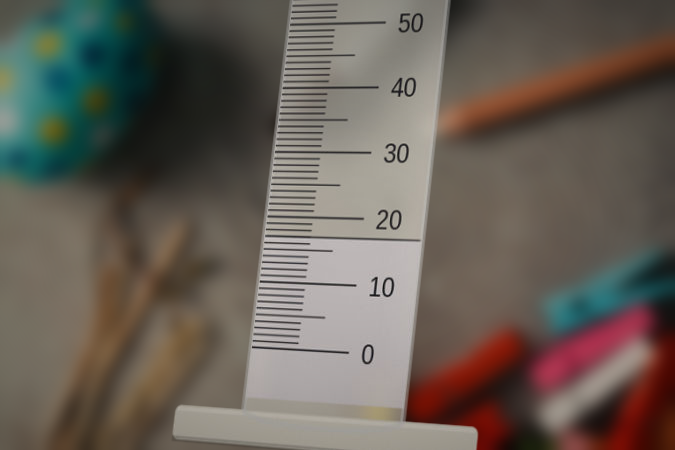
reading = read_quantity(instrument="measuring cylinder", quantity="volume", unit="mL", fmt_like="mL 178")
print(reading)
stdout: mL 17
